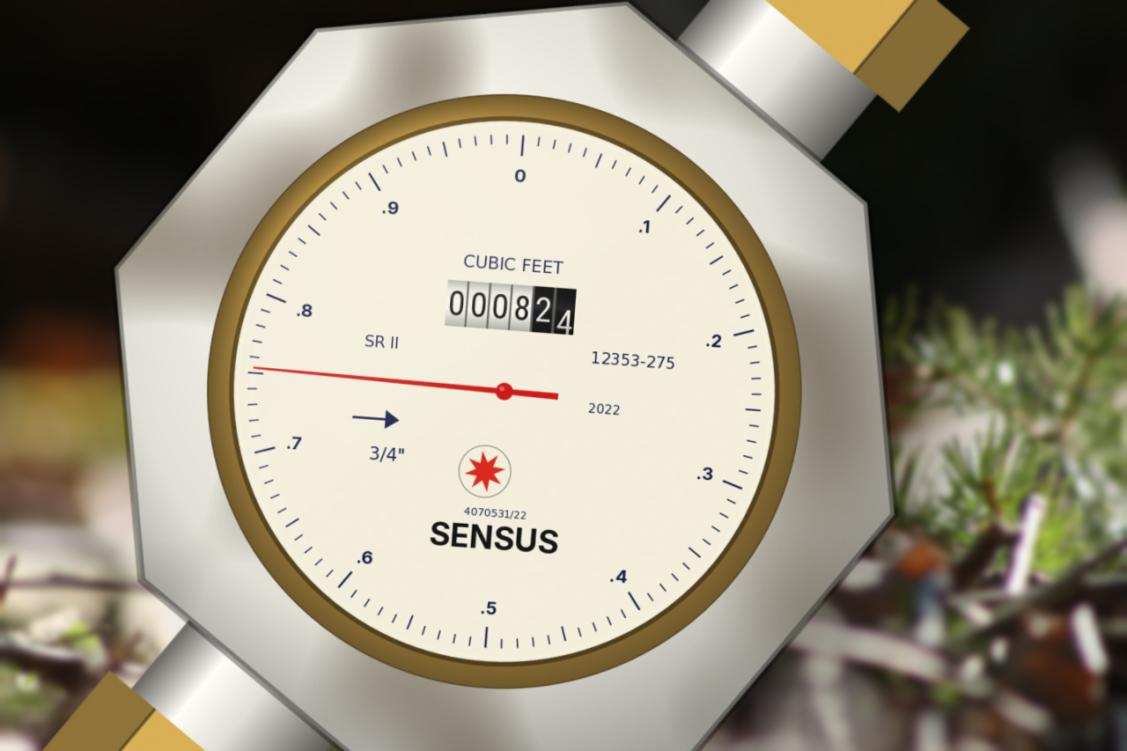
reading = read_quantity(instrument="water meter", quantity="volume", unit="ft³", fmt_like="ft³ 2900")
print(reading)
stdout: ft³ 823.75
